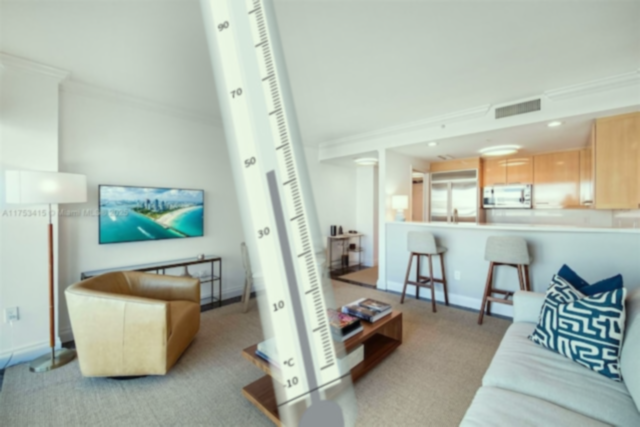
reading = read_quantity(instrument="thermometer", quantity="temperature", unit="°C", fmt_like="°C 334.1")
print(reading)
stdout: °C 45
